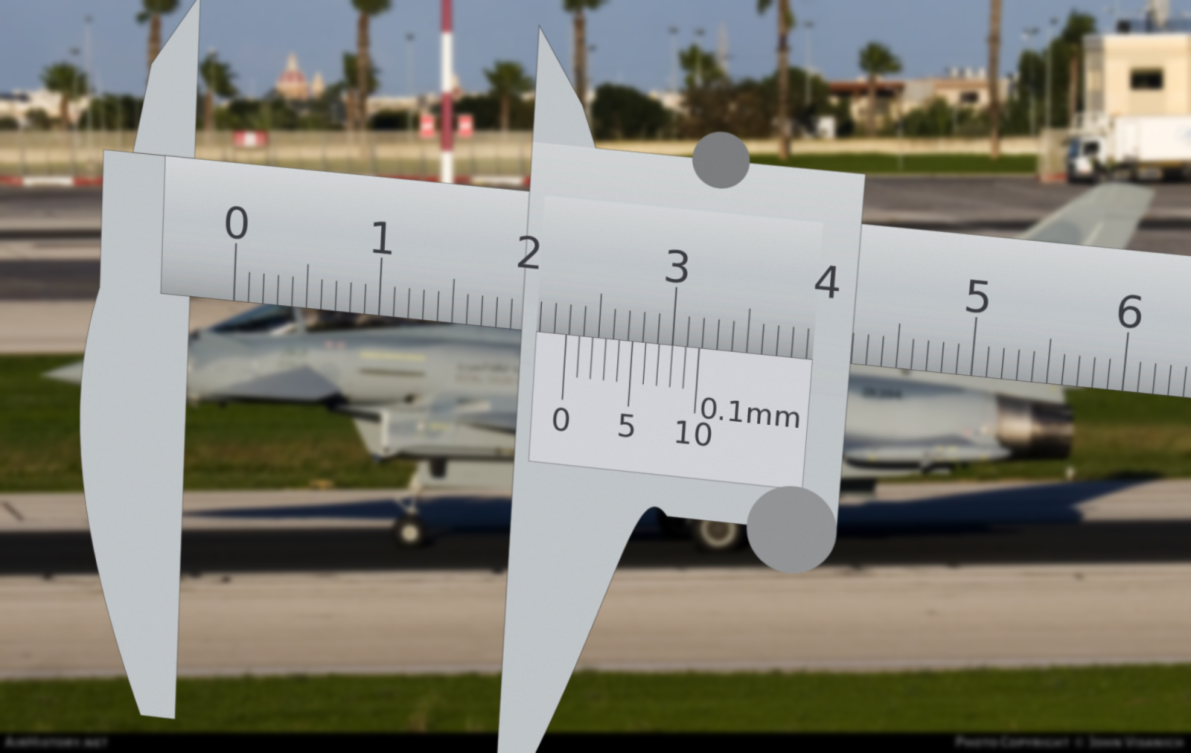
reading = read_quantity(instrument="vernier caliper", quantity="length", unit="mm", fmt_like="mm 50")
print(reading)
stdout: mm 22.8
